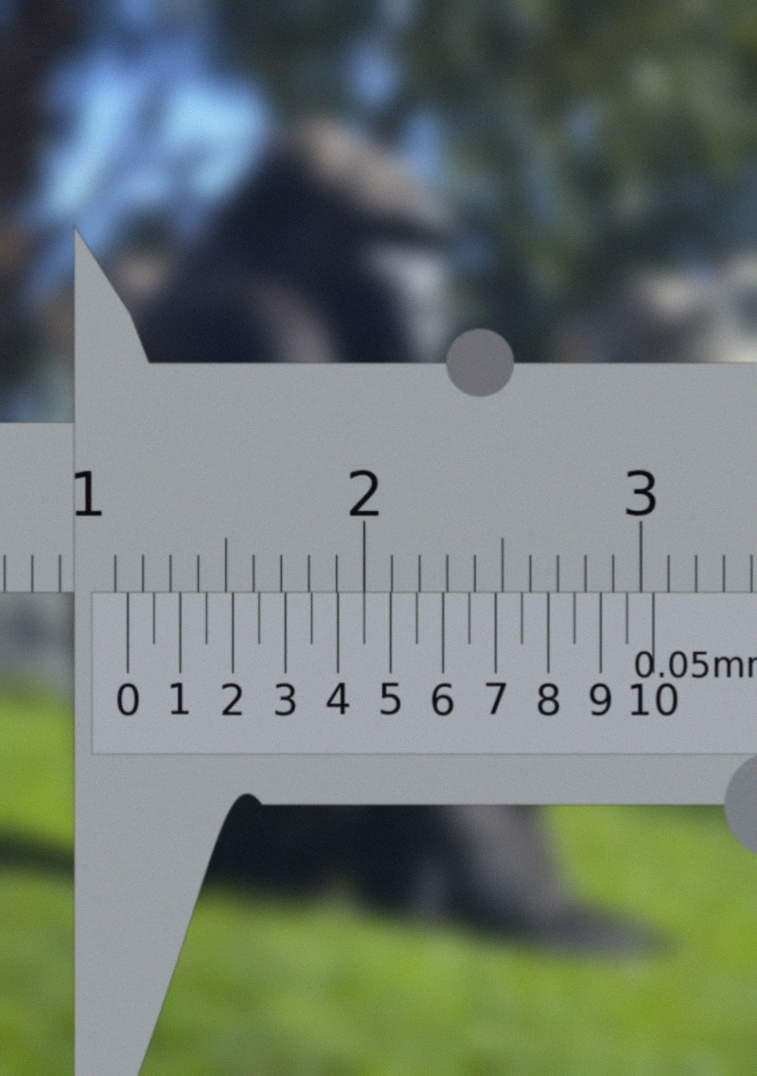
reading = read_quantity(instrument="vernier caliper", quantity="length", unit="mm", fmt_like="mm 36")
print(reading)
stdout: mm 11.45
